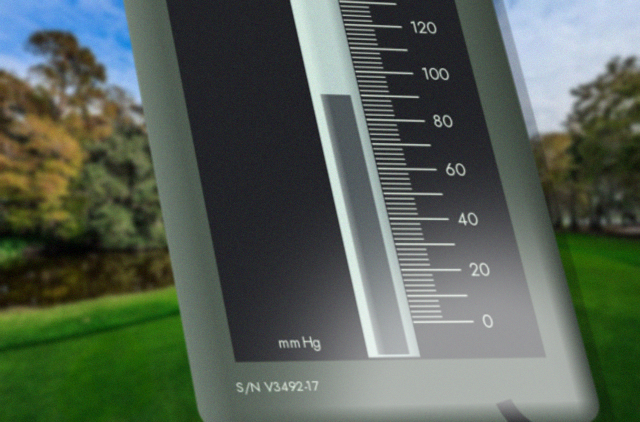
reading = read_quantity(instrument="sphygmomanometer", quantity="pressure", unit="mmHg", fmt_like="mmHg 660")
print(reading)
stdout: mmHg 90
